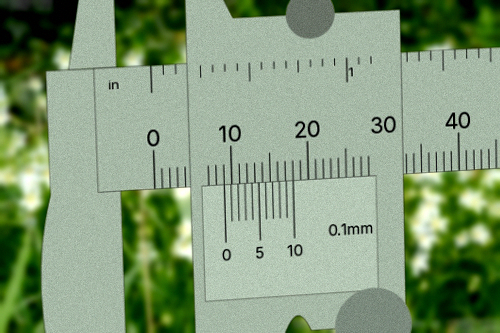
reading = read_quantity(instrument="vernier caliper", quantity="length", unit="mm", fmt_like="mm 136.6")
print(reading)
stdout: mm 9.0
